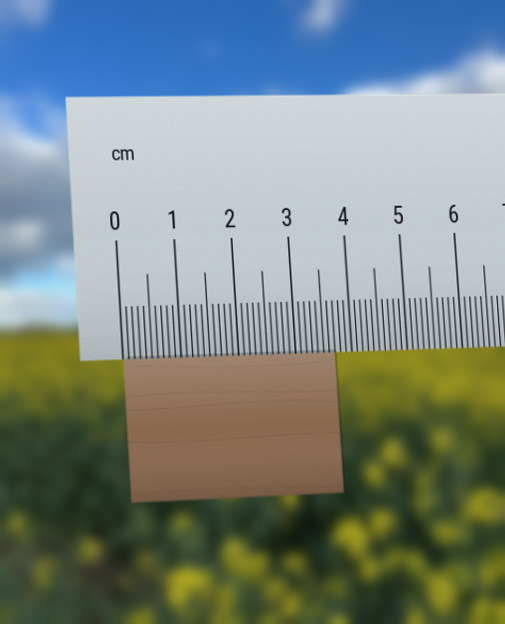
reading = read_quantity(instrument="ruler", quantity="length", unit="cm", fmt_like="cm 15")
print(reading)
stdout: cm 3.7
